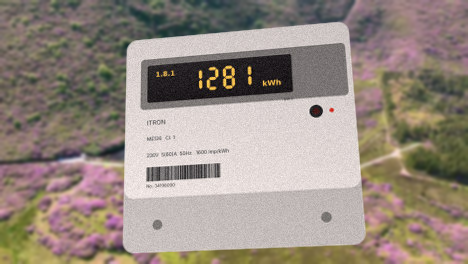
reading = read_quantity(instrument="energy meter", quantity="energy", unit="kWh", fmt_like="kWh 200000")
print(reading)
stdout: kWh 1281
